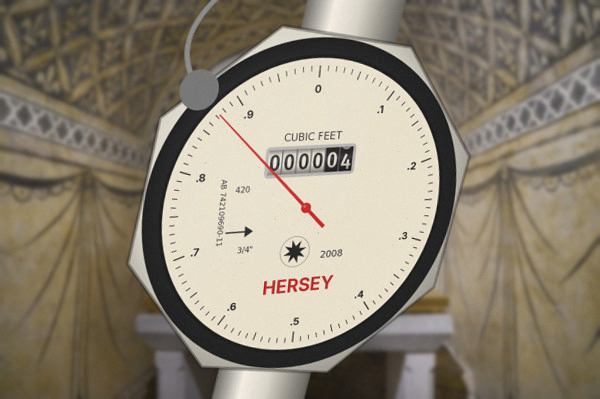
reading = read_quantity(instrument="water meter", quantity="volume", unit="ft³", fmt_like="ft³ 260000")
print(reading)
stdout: ft³ 3.87
